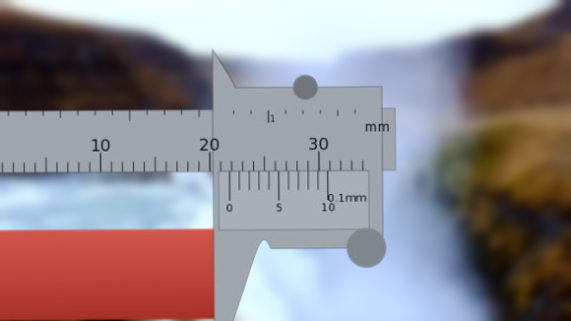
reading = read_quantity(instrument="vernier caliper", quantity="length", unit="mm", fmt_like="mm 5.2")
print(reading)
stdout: mm 21.8
